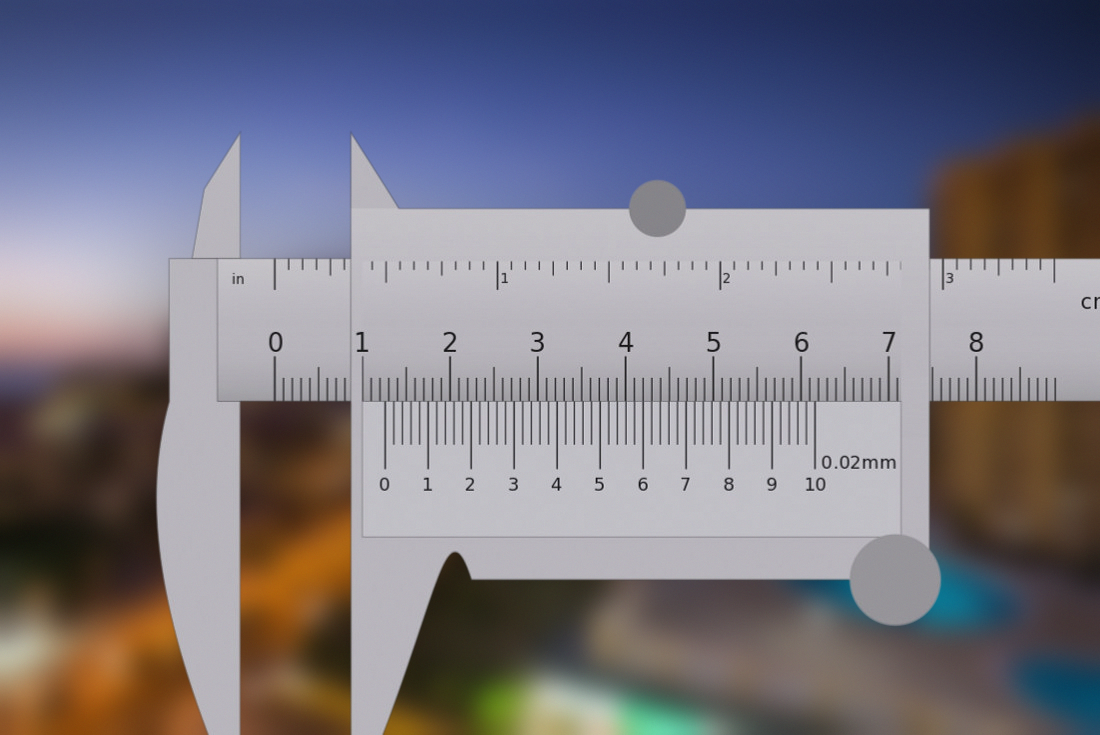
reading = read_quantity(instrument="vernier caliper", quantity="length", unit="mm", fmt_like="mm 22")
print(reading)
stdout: mm 12.6
